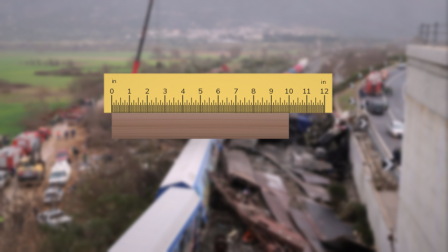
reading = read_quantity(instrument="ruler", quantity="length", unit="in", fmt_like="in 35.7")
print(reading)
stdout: in 10
